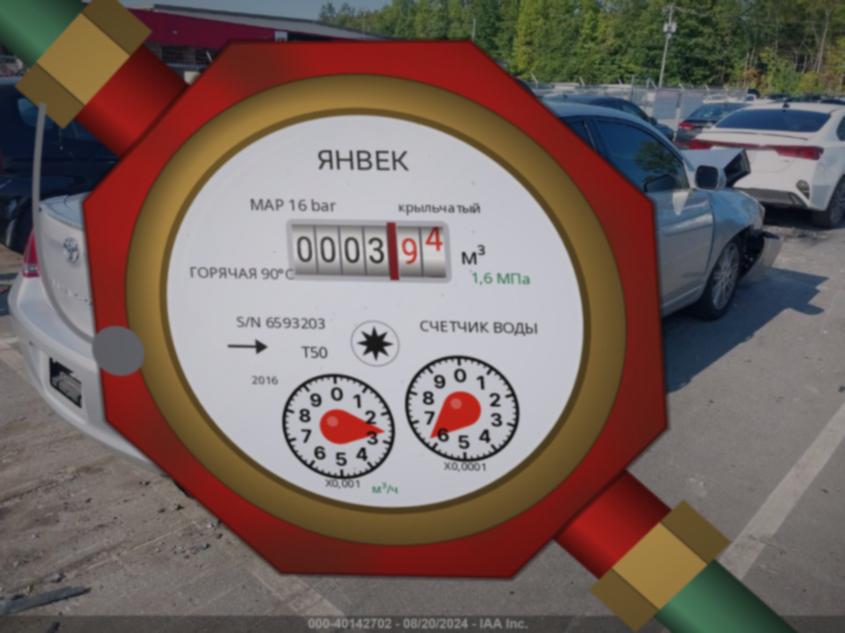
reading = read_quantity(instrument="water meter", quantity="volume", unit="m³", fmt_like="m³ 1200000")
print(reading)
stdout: m³ 3.9426
